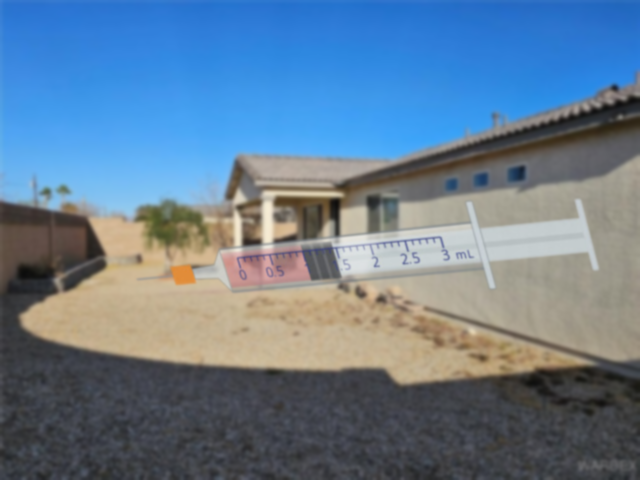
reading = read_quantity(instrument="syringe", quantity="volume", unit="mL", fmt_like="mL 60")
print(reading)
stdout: mL 1
